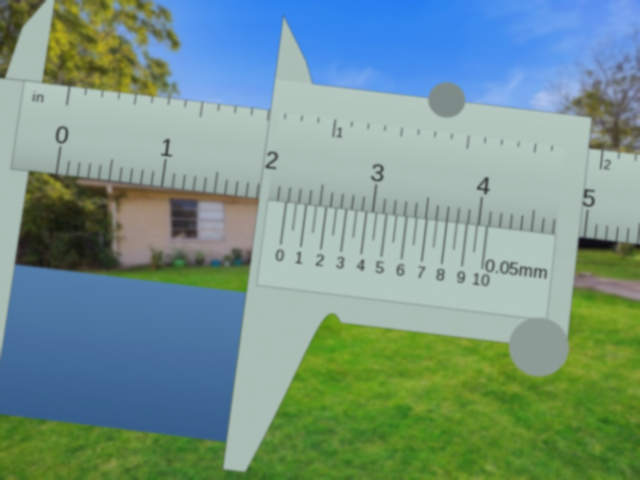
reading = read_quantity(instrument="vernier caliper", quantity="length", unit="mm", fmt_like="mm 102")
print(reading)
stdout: mm 21.8
